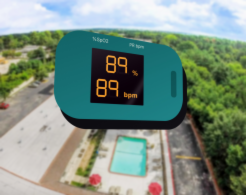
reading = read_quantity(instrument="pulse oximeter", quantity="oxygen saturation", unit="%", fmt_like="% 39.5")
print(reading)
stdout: % 89
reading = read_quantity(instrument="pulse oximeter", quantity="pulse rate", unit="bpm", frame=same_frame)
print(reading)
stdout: bpm 89
